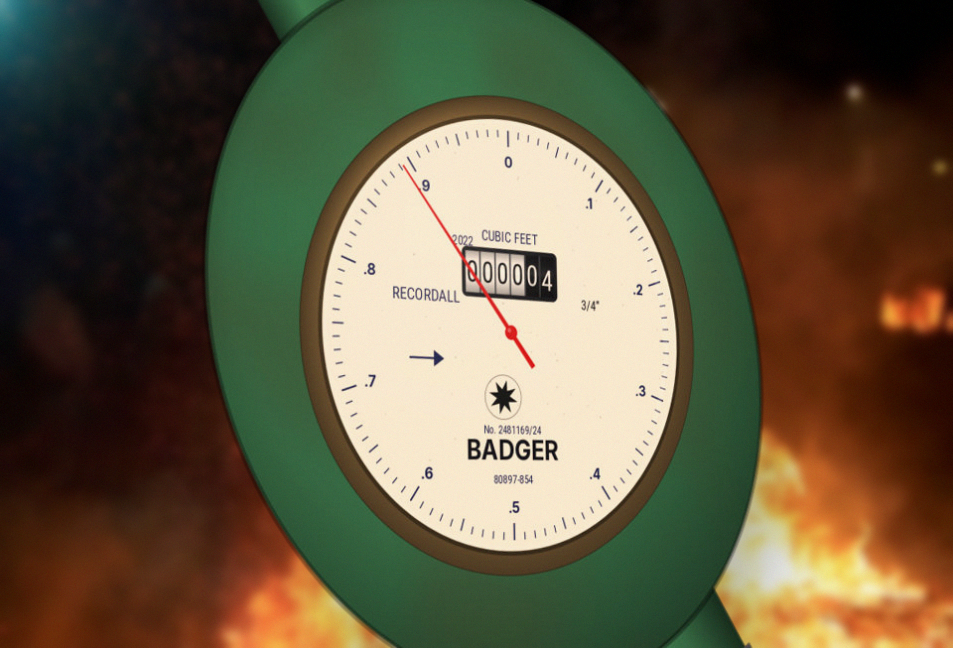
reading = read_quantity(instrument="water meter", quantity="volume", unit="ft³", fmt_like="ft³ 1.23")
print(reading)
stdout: ft³ 3.89
